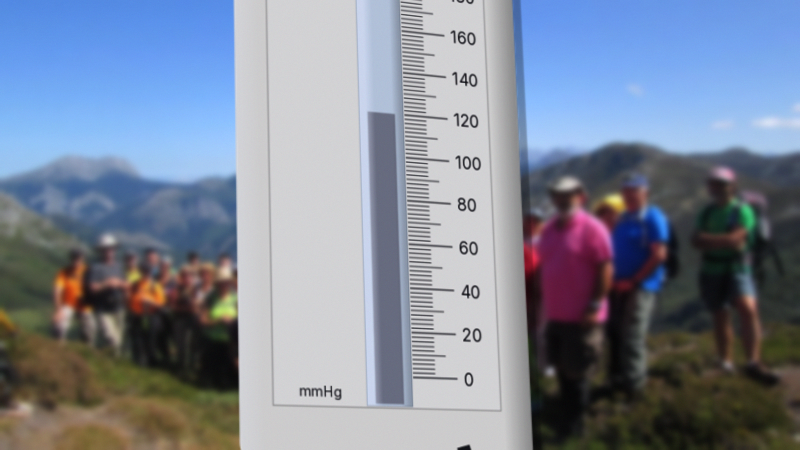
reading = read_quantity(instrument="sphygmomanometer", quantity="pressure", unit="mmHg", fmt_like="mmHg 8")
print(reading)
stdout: mmHg 120
